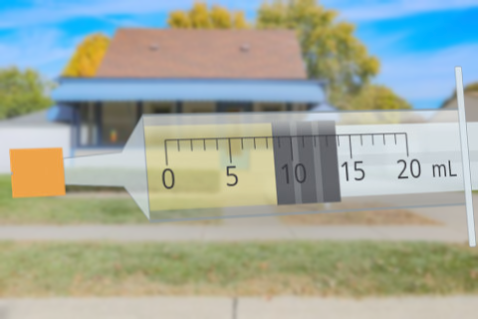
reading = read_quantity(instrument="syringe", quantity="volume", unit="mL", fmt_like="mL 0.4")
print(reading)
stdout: mL 8.5
